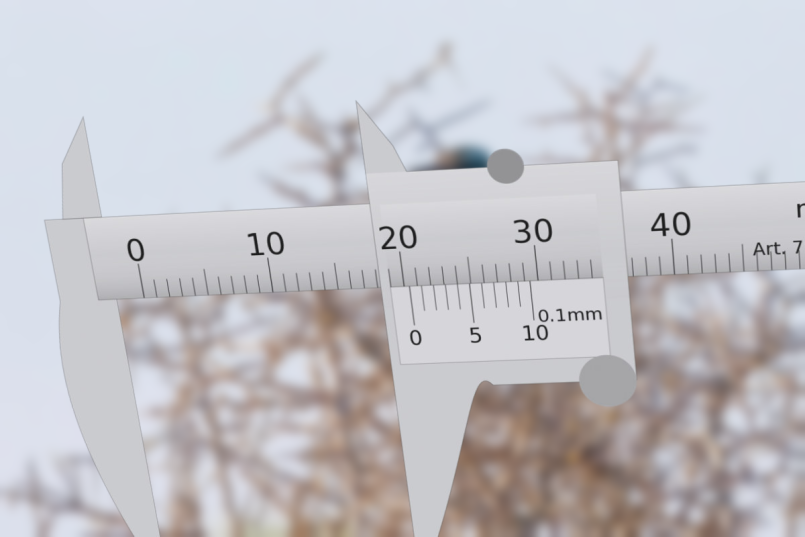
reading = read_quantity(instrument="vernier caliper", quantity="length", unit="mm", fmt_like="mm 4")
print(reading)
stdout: mm 20.4
